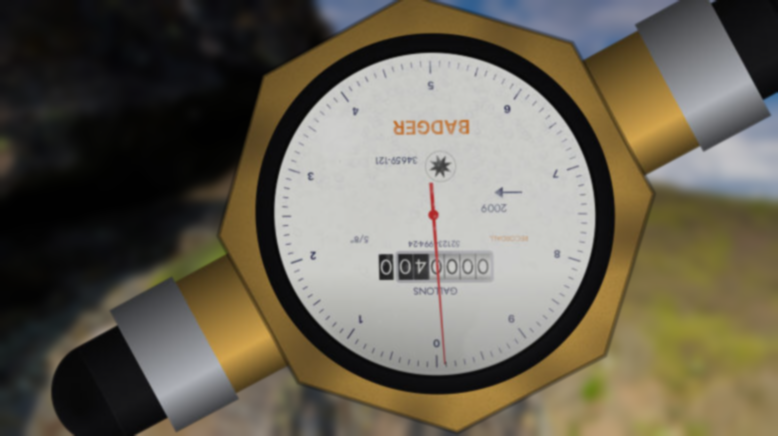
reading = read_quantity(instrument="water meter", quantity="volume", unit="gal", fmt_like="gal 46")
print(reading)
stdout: gal 399.9
